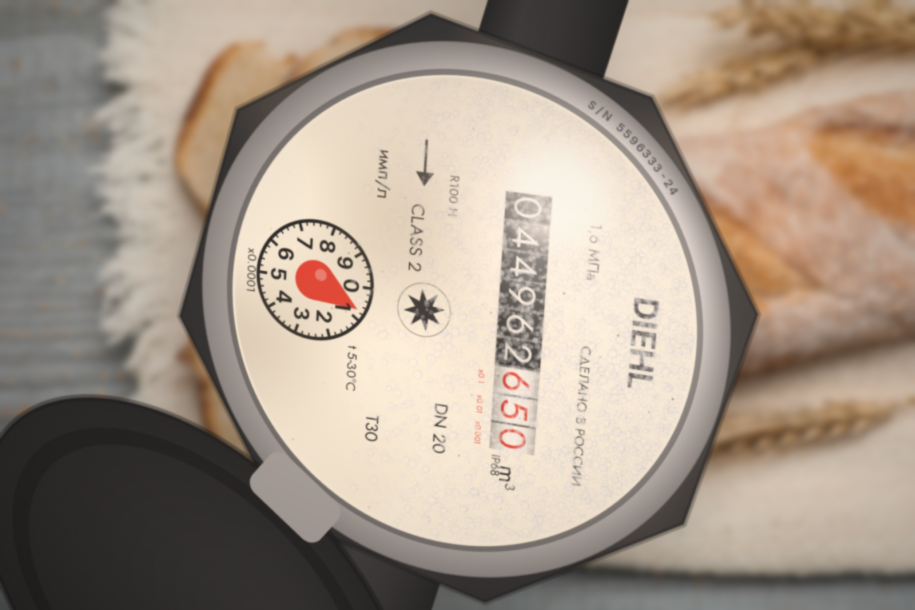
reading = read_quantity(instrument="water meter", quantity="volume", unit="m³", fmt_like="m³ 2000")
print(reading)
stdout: m³ 44962.6500
